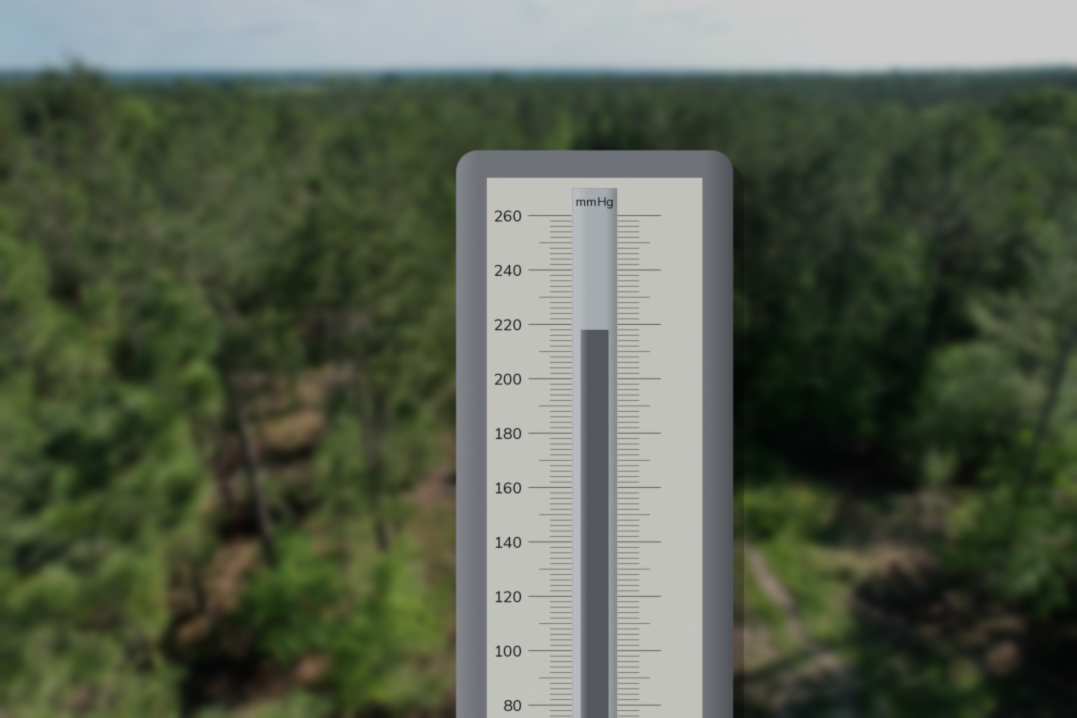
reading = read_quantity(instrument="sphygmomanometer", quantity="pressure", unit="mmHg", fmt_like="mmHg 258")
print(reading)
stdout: mmHg 218
